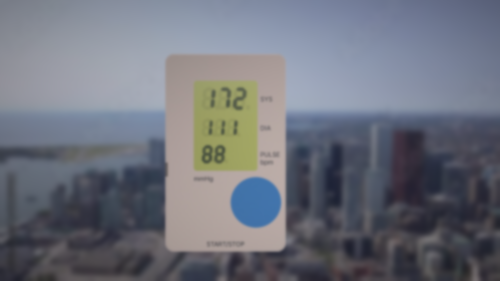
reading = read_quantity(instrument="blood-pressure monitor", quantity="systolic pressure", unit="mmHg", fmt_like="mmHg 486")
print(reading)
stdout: mmHg 172
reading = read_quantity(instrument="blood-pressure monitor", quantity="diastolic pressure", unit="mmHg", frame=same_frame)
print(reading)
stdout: mmHg 111
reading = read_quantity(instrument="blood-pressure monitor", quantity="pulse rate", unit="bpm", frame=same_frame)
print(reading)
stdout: bpm 88
